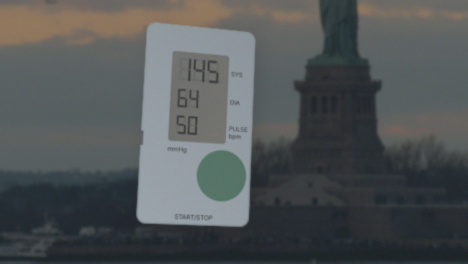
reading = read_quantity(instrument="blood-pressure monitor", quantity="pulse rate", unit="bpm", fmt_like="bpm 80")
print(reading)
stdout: bpm 50
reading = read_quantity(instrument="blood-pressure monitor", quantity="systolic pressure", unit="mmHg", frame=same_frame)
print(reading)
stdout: mmHg 145
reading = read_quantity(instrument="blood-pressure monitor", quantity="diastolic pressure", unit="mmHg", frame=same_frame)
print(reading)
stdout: mmHg 64
